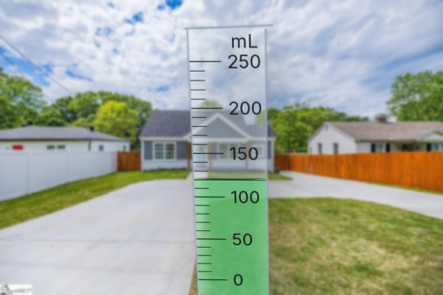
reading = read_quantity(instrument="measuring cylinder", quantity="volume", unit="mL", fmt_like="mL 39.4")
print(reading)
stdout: mL 120
